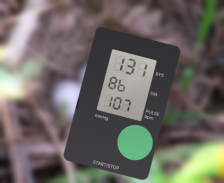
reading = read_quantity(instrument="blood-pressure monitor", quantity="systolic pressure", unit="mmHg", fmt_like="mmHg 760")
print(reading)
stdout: mmHg 131
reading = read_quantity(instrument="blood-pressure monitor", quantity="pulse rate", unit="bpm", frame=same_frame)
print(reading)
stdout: bpm 107
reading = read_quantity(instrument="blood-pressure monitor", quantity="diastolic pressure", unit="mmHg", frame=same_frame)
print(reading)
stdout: mmHg 86
